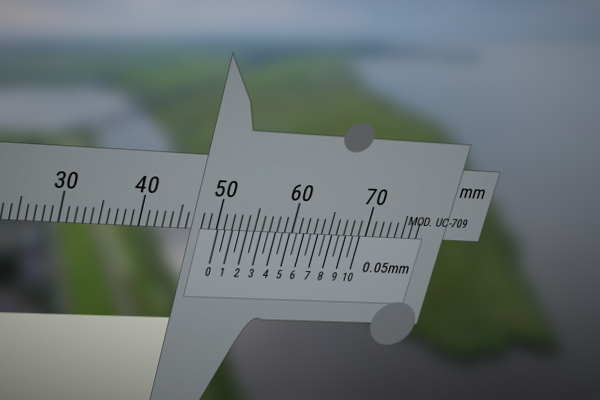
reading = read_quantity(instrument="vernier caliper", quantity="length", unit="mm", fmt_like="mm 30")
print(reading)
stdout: mm 50.2
